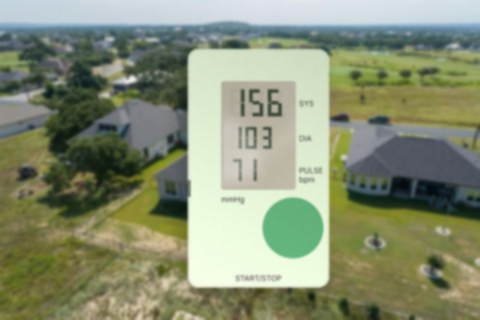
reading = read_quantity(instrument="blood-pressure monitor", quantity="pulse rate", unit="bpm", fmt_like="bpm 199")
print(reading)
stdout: bpm 71
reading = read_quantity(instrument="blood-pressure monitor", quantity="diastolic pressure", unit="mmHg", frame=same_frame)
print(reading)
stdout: mmHg 103
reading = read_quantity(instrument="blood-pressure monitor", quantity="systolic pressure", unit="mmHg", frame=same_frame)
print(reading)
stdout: mmHg 156
